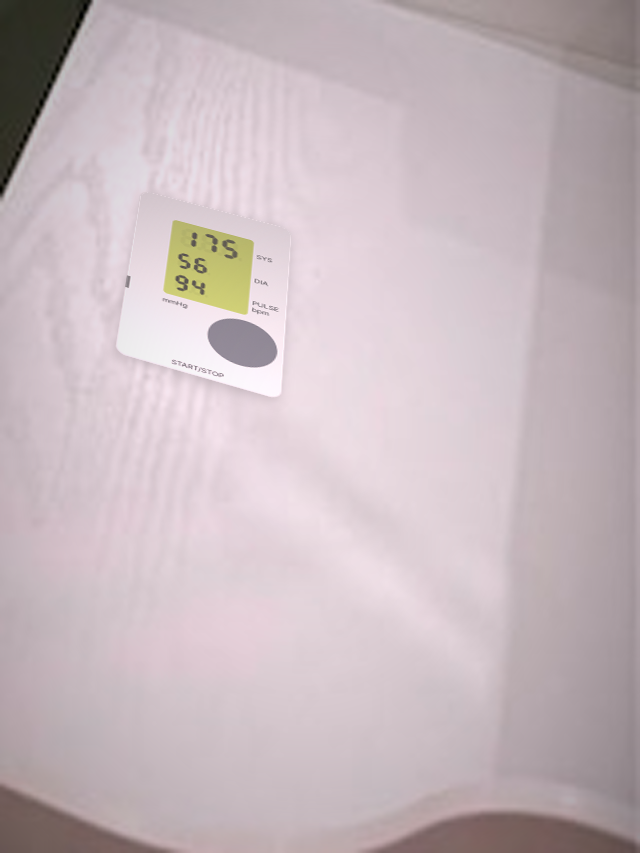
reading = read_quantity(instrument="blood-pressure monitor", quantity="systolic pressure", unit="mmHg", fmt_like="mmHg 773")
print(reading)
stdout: mmHg 175
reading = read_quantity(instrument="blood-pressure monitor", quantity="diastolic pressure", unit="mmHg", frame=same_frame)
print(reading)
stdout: mmHg 56
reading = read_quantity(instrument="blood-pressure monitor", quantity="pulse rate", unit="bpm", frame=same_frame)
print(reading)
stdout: bpm 94
